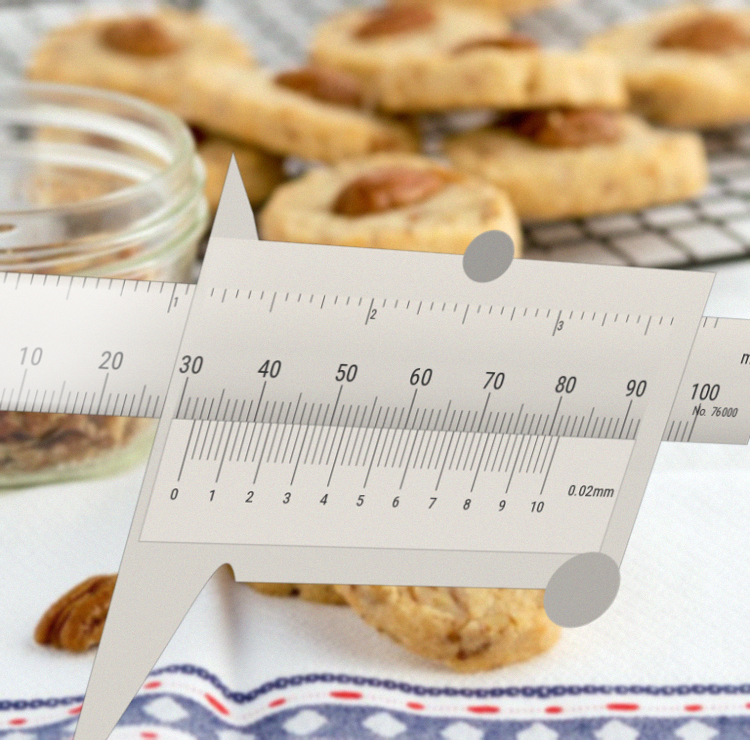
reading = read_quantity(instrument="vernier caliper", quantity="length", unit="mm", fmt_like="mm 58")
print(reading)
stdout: mm 32.4
